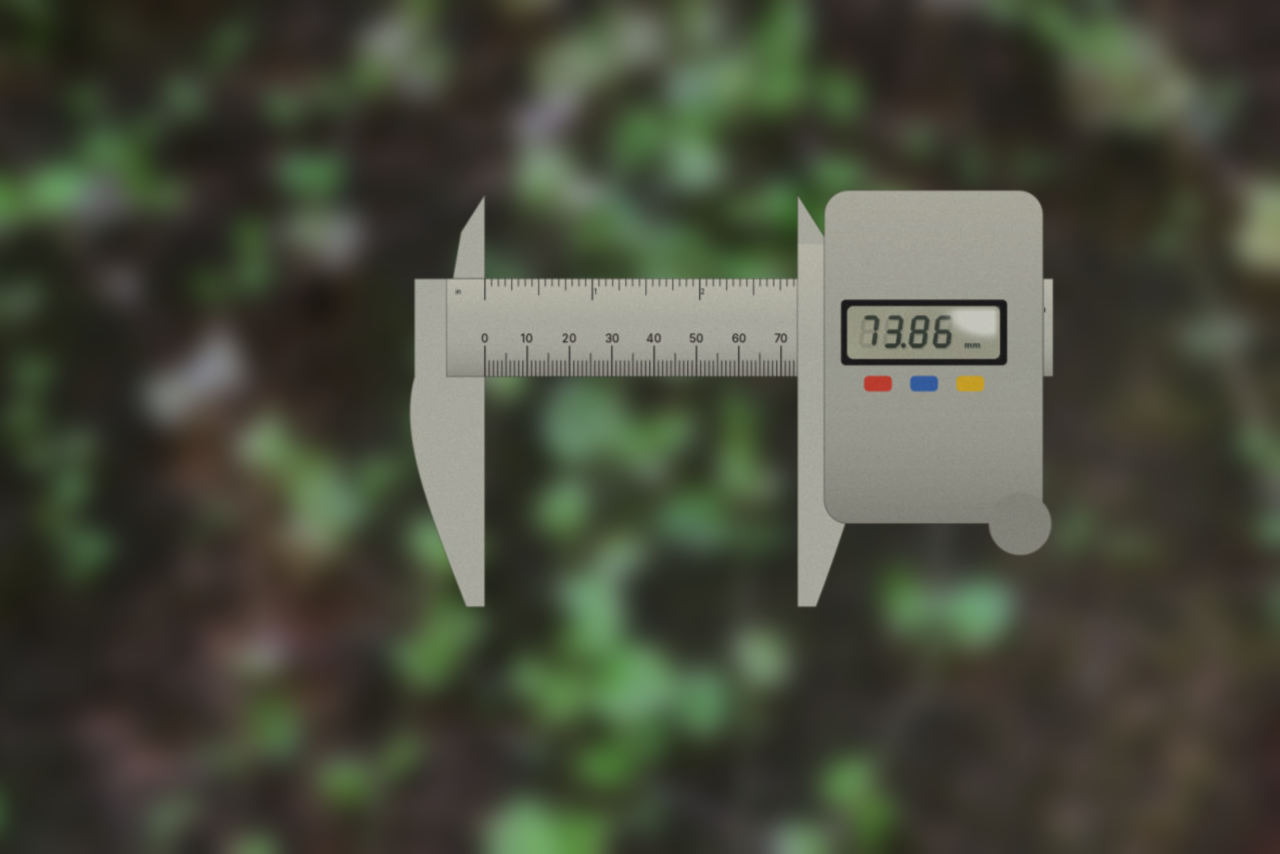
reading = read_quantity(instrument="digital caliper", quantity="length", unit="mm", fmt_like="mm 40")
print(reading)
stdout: mm 73.86
